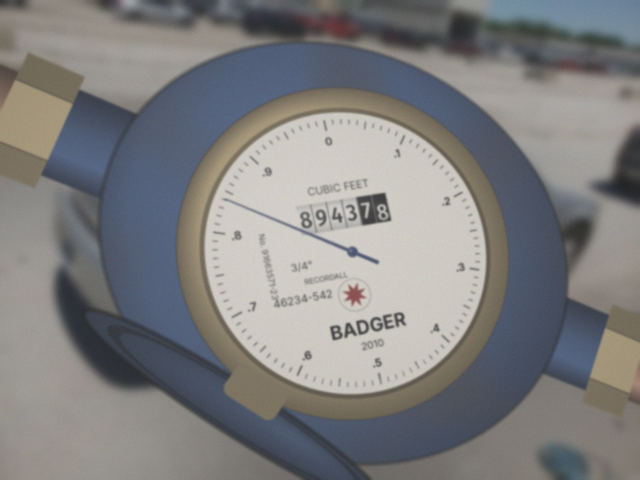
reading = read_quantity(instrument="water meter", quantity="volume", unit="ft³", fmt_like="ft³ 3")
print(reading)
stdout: ft³ 894377.84
